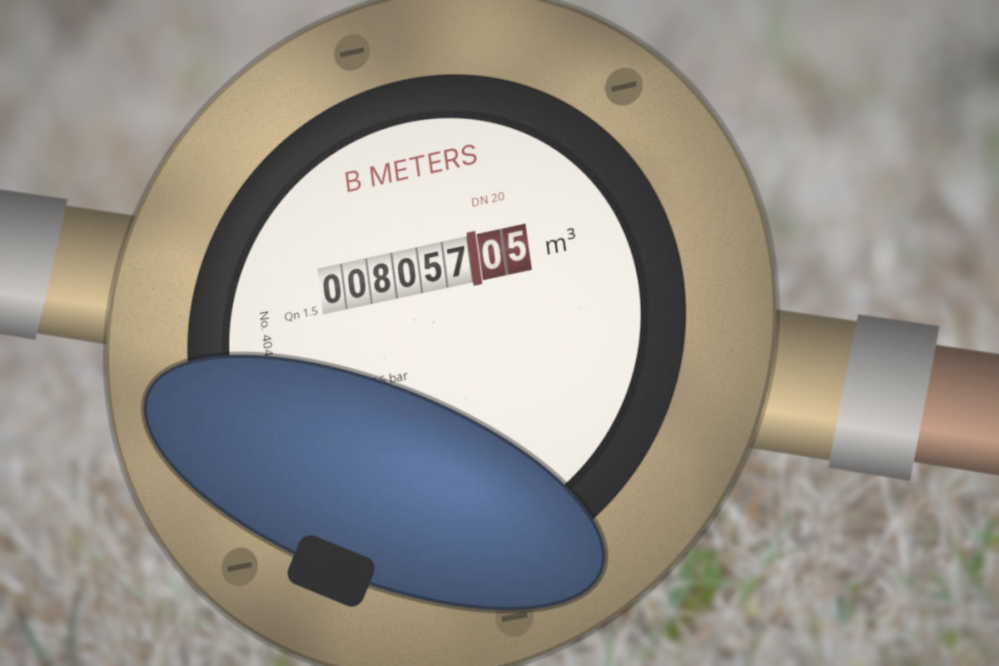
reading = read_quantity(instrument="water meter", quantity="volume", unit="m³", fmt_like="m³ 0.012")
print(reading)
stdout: m³ 8057.05
